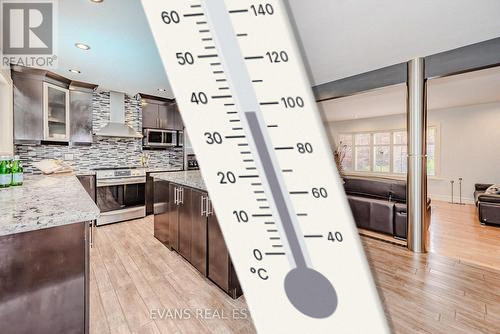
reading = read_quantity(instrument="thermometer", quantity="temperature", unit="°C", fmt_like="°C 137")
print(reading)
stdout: °C 36
